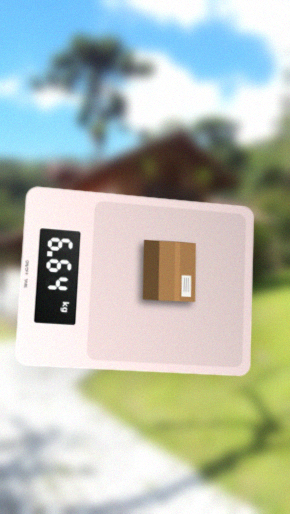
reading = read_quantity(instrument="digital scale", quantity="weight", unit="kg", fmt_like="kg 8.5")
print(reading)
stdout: kg 6.64
